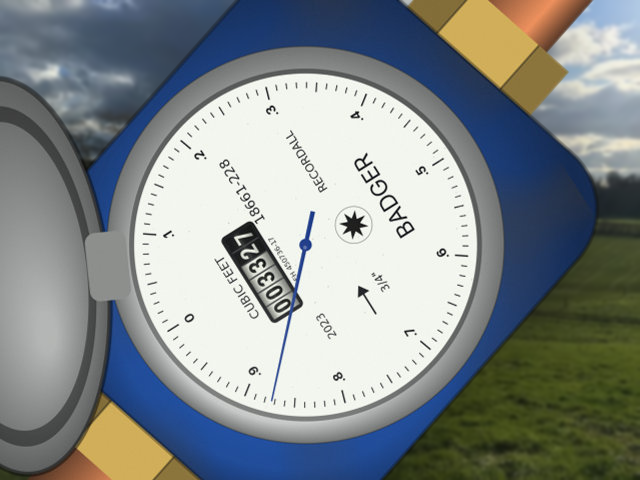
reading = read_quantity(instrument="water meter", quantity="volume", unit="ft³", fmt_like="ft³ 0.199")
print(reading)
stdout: ft³ 3326.87
